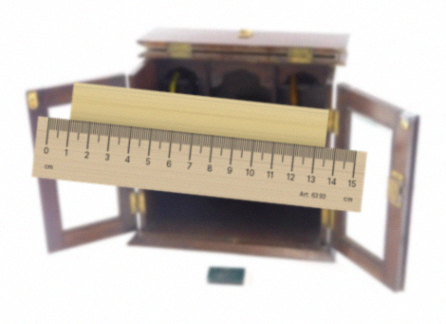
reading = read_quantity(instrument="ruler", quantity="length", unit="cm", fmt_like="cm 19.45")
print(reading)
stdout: cm 12.5
